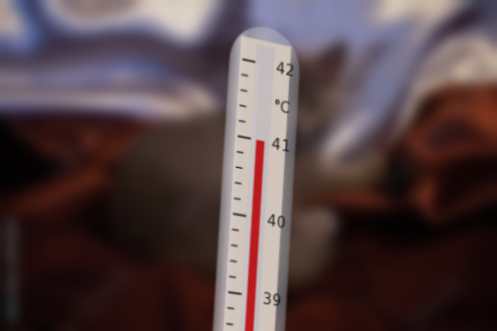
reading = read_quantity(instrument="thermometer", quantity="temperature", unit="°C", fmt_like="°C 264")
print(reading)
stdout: °C 41
